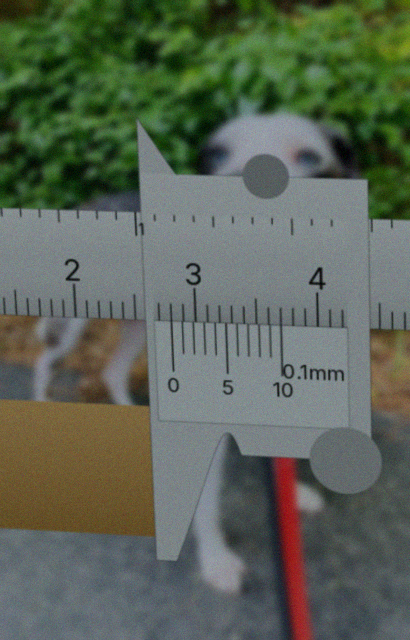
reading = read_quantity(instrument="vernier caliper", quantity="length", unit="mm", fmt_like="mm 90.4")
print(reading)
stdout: mm 28.0
